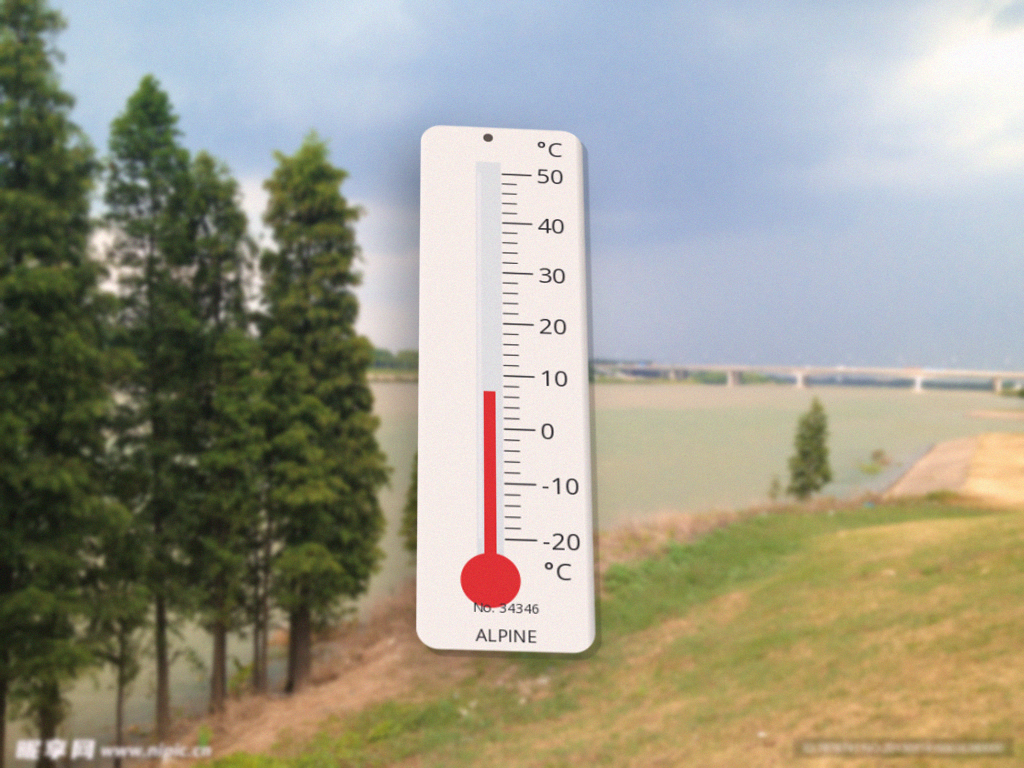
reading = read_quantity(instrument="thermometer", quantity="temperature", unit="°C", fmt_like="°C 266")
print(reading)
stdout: °C 7
